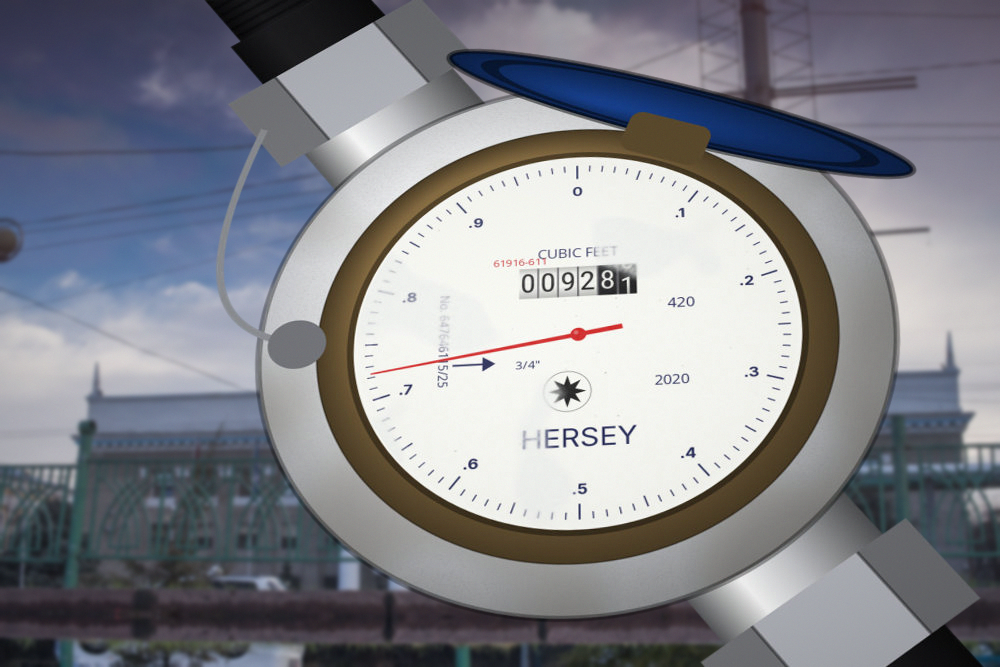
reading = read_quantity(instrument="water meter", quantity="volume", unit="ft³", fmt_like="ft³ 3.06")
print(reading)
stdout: ft³ 9280.72
